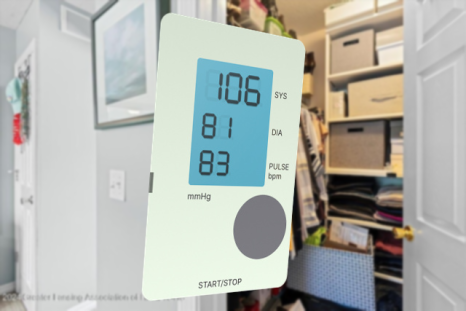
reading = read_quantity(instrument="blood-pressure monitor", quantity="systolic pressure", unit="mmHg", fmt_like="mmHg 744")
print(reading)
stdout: mmHg 106
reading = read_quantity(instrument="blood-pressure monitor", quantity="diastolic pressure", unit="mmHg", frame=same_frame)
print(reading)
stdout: mmHg 81
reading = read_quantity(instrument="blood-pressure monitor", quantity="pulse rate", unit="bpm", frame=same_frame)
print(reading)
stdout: bpm 83
